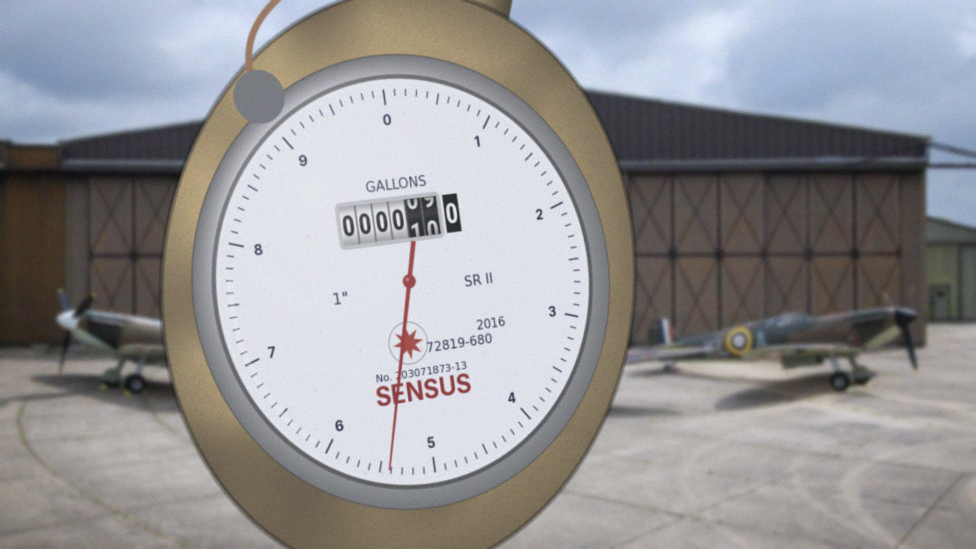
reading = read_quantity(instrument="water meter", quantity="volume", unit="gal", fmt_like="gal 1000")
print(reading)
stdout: gal 95.4
